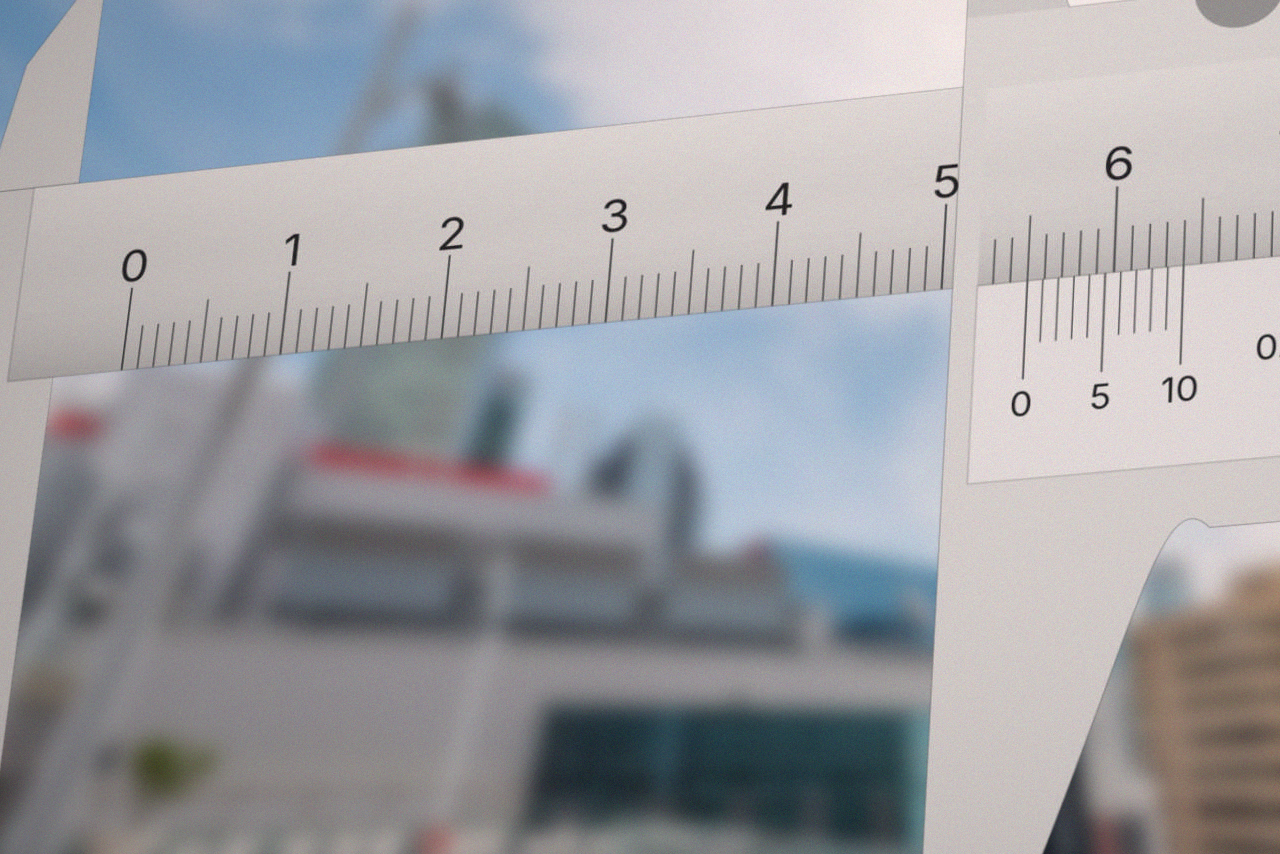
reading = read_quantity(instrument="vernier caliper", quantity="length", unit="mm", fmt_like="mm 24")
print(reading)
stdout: mm 55.0
